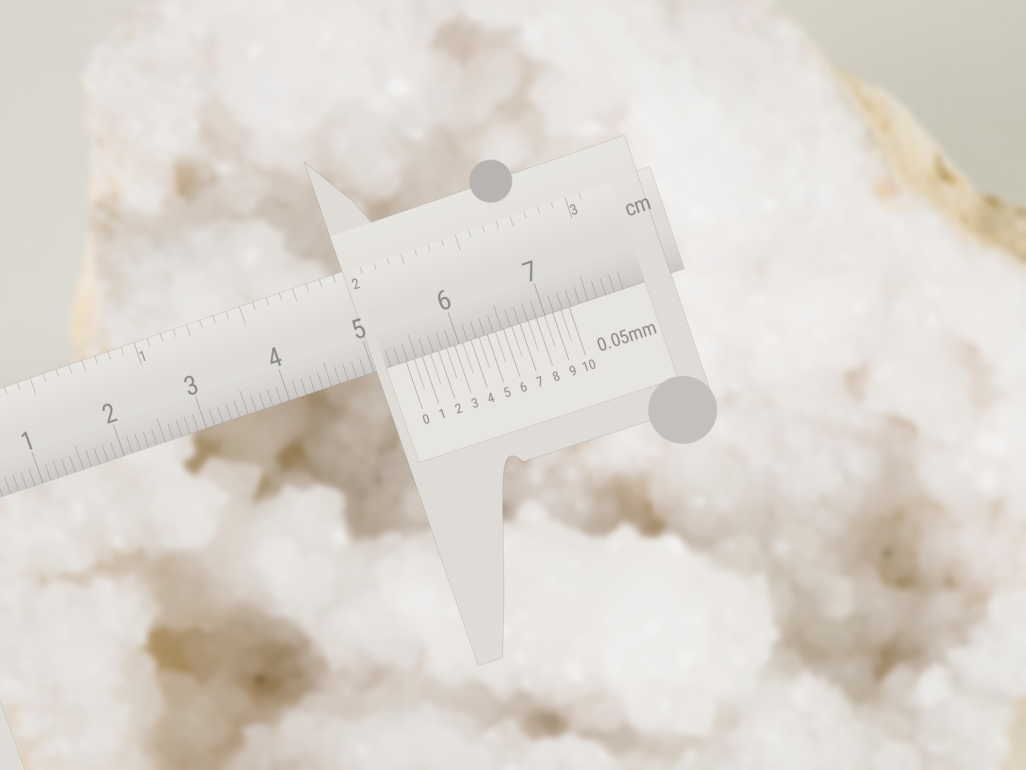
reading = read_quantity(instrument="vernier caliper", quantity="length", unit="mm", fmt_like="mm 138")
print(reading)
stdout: mm 53.8
